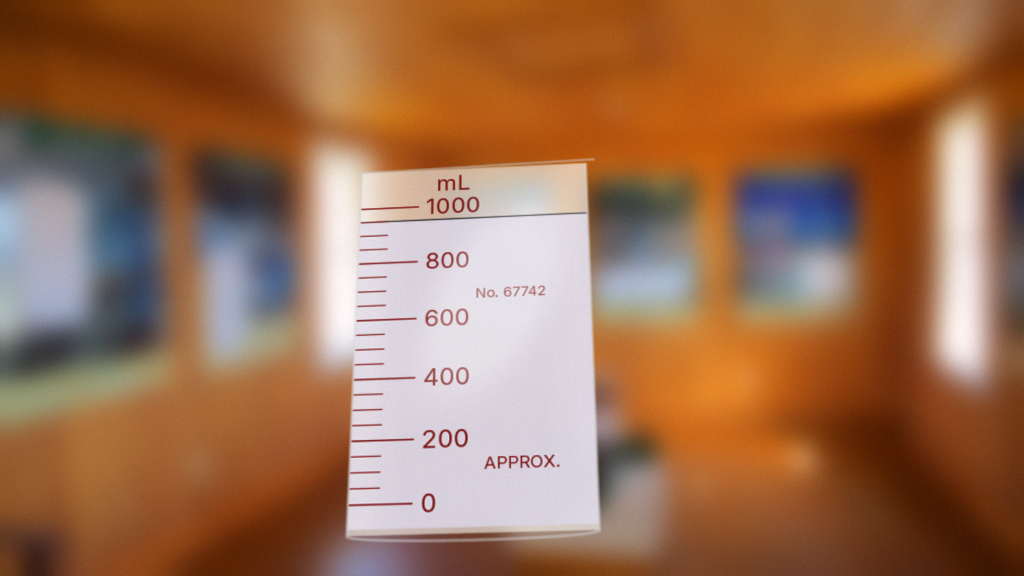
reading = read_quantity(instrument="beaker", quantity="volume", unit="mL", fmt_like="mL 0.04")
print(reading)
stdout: mL 950
